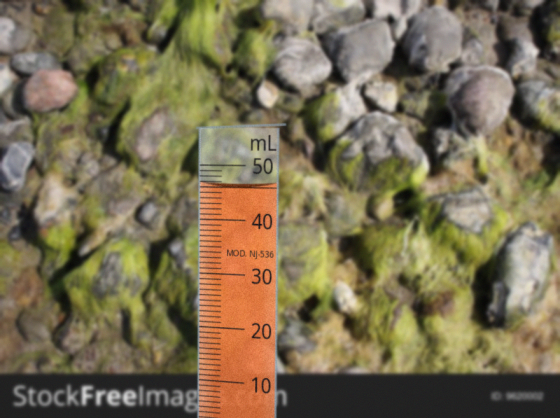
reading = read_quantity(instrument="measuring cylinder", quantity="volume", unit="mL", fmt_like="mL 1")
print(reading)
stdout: mL 46
